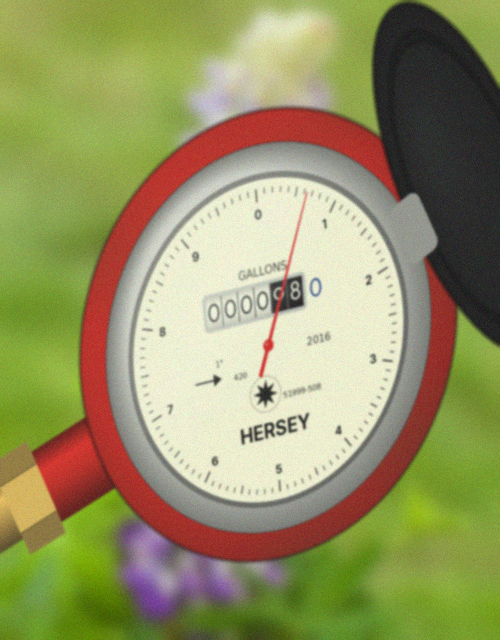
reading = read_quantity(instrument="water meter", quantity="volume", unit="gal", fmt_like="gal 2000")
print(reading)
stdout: gal 980.6
